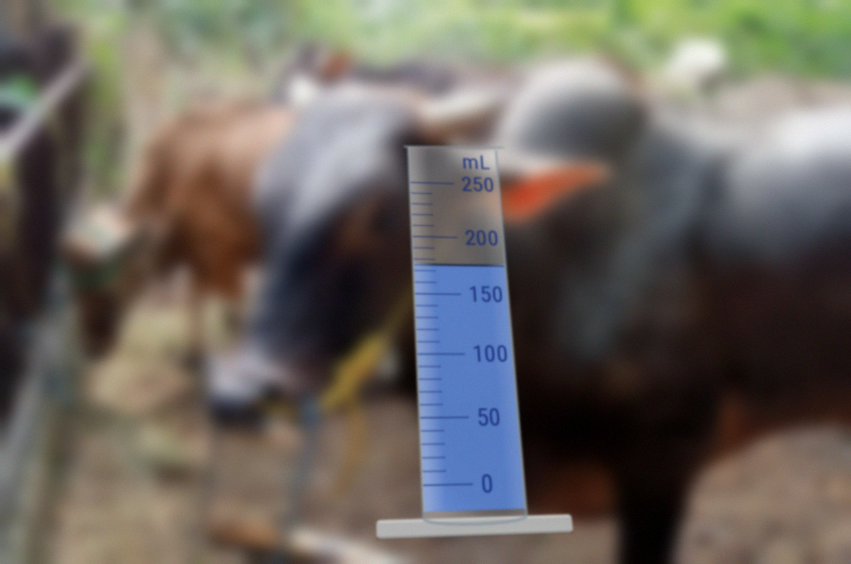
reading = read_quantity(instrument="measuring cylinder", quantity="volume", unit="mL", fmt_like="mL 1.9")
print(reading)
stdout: mL 175
